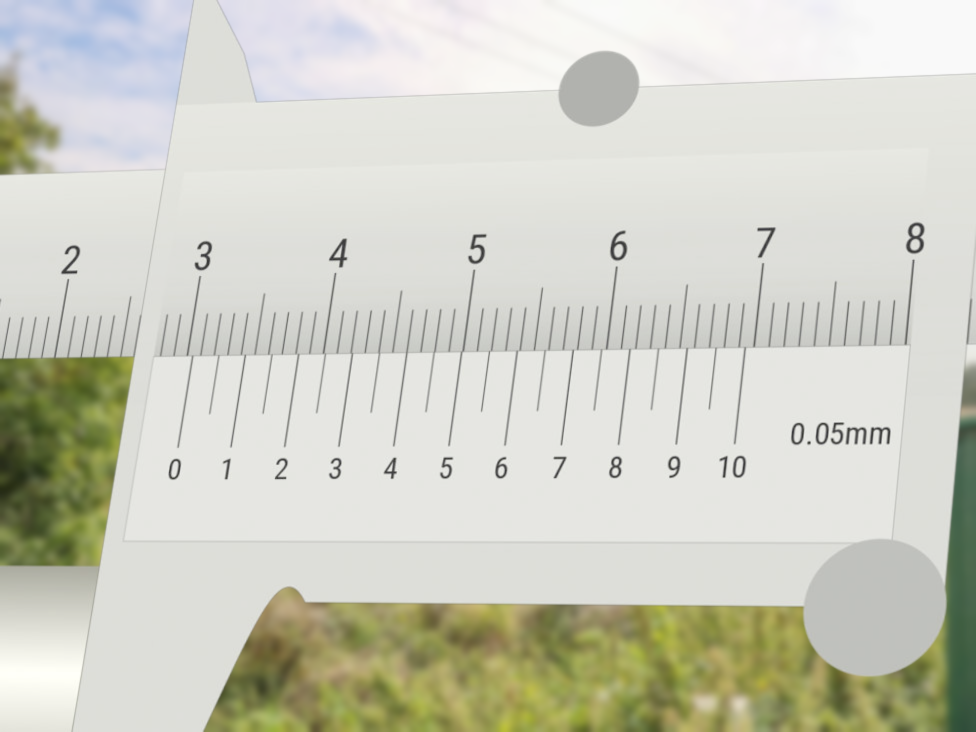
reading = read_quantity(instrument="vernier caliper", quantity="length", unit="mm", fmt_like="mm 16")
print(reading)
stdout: mm 30.4
